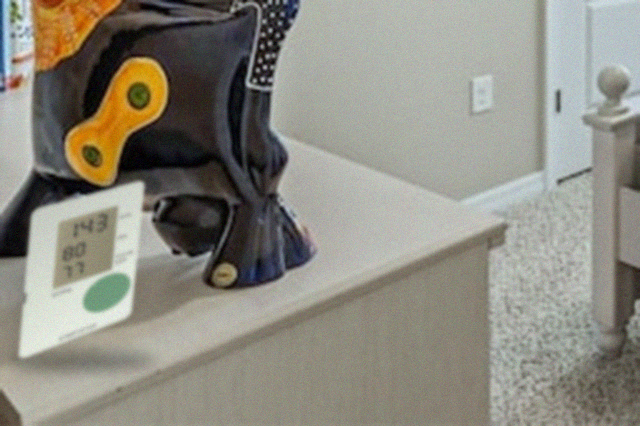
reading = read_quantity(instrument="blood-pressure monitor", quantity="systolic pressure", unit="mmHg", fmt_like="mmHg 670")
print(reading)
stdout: mmHg 143
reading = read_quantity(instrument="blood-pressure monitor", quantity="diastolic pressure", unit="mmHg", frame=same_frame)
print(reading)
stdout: mmHg 80
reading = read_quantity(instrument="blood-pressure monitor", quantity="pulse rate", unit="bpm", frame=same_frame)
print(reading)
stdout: bpm 77
